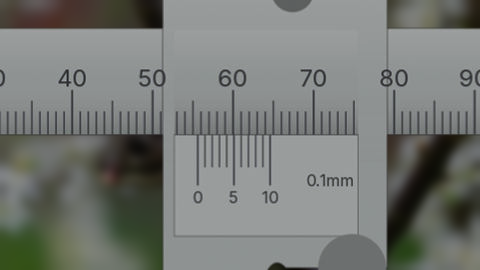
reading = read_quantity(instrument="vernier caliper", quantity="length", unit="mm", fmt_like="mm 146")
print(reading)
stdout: mm 55.6
